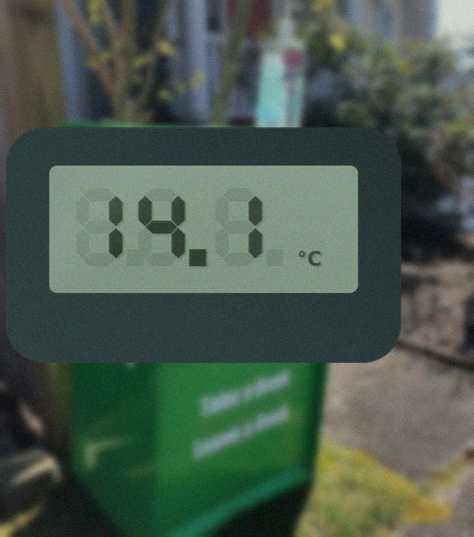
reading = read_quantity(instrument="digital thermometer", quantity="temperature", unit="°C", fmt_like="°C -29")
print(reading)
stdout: °C 14.1
